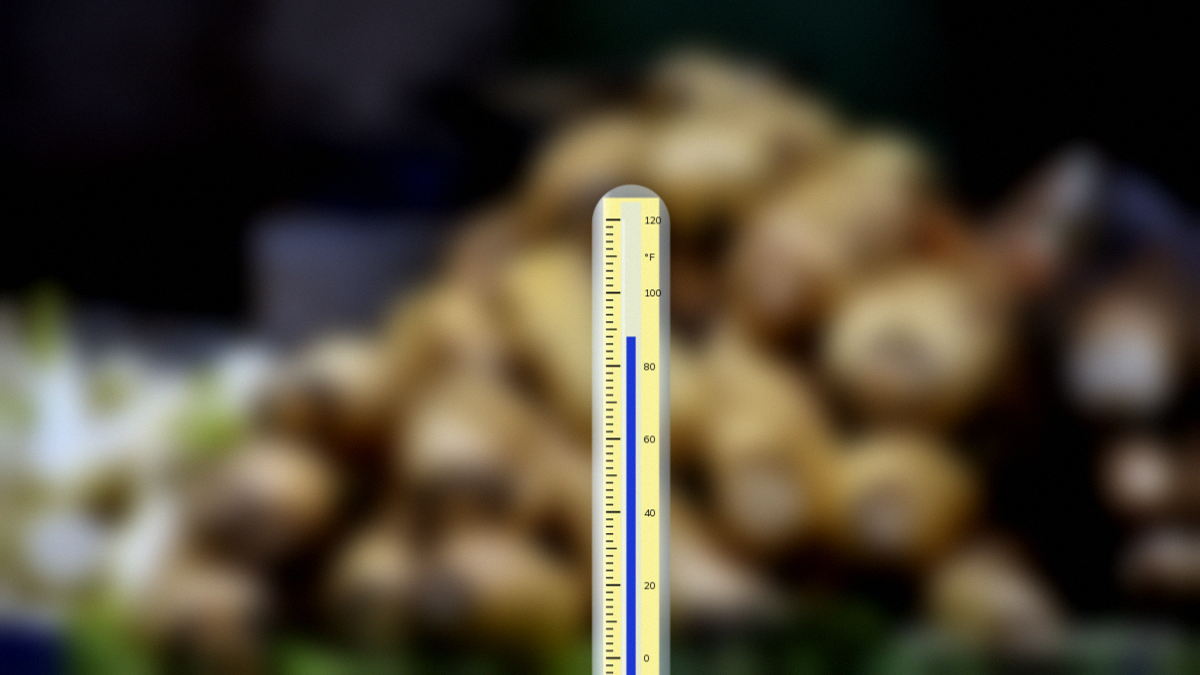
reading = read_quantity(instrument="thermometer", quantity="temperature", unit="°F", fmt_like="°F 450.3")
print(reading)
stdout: °F 88
